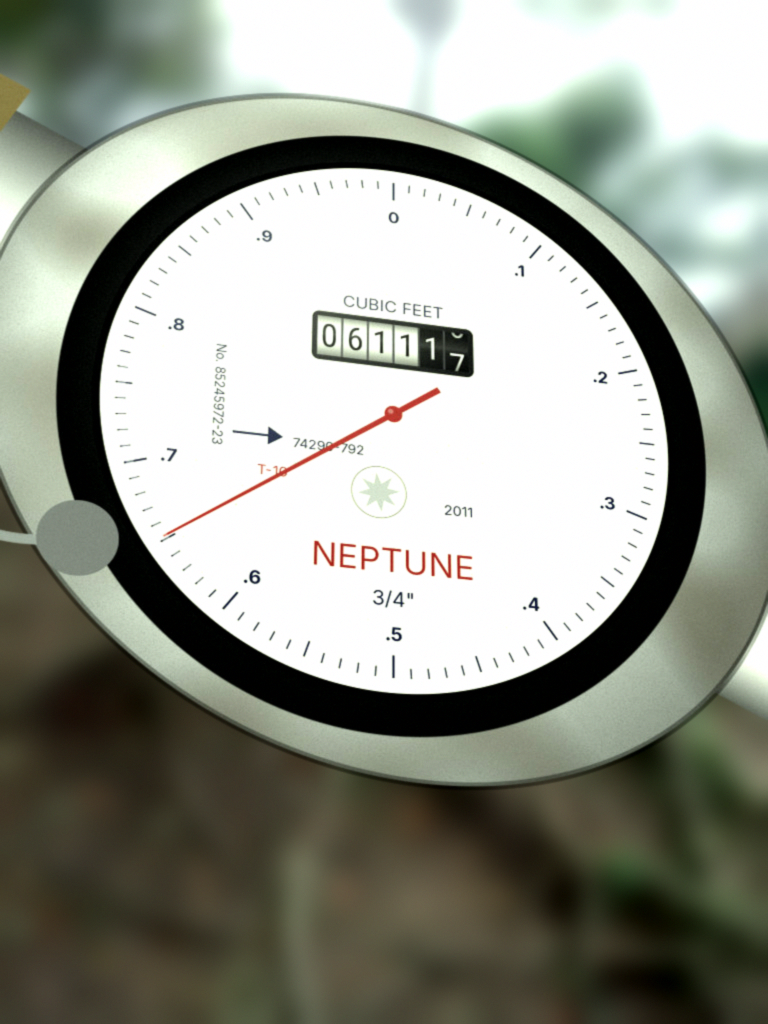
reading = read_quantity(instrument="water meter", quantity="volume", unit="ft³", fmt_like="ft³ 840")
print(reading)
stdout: ft³ 61116.65
